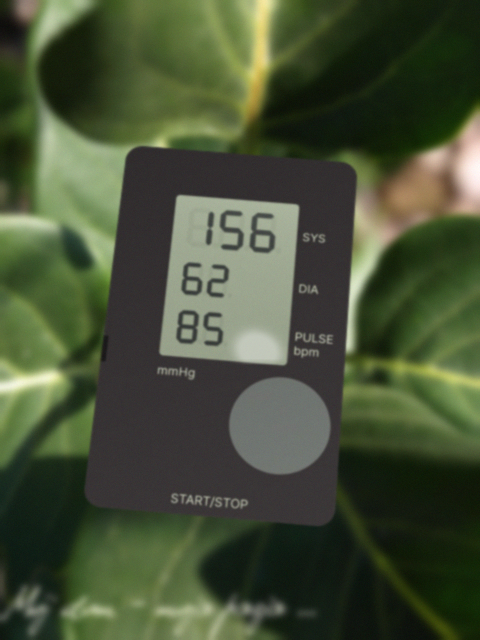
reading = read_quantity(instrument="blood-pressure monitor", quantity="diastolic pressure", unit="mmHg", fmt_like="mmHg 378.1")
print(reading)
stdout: mmHg 62
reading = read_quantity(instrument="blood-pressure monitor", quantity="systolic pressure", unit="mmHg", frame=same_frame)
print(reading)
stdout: mmHg 156
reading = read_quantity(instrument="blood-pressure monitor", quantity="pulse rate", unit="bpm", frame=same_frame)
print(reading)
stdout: bpm 85
